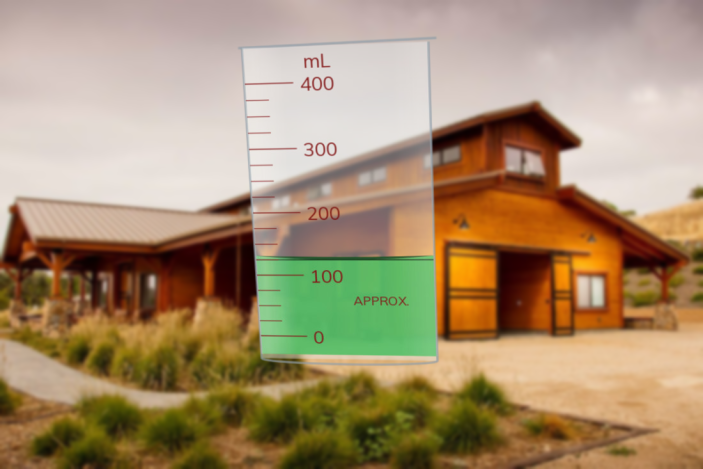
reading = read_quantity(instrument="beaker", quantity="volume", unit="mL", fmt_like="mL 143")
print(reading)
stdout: mL 125
